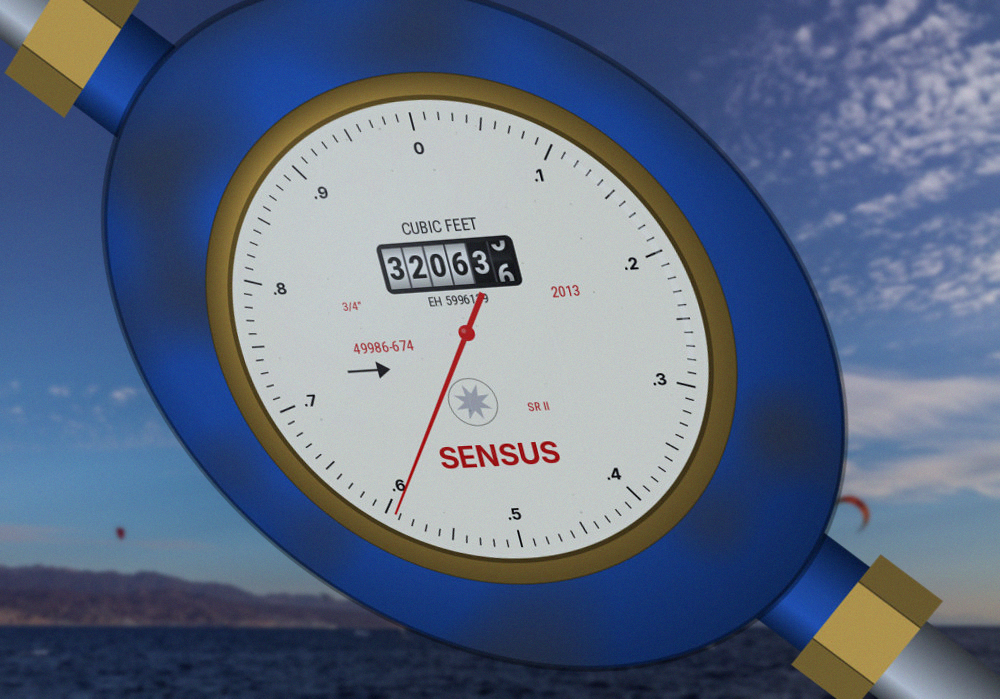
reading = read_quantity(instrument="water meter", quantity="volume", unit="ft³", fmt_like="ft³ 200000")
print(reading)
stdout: ft³ 320635.59
